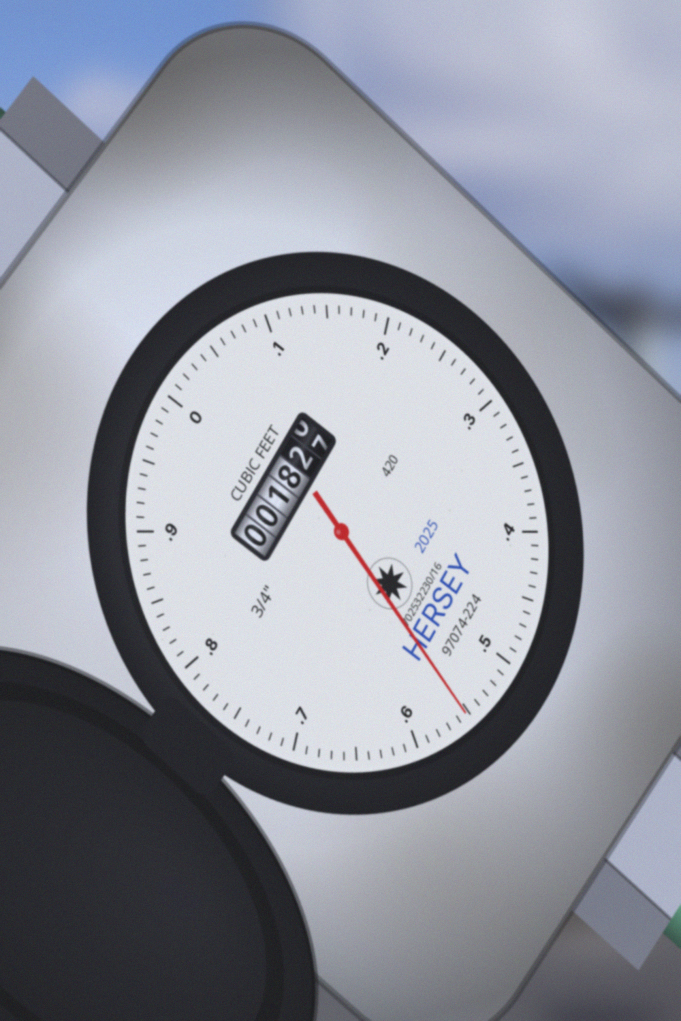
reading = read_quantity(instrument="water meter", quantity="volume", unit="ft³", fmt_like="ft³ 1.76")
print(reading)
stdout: ft³ 1826.55
